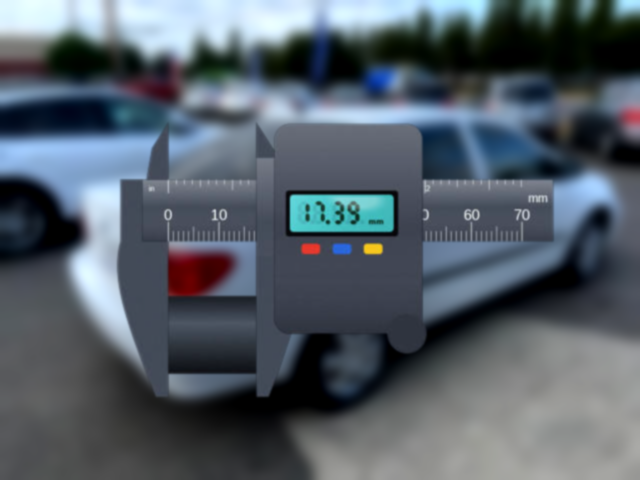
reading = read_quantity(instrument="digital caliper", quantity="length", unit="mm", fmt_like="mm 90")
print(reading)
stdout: mm 17.39
